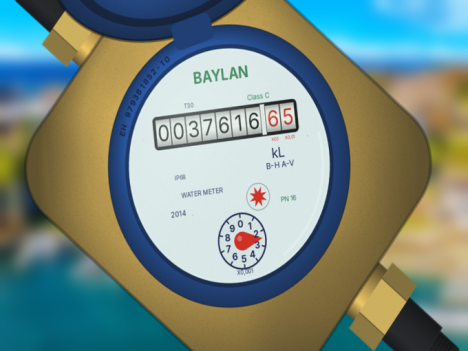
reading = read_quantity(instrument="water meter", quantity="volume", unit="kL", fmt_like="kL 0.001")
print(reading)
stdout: kL 37616.652
